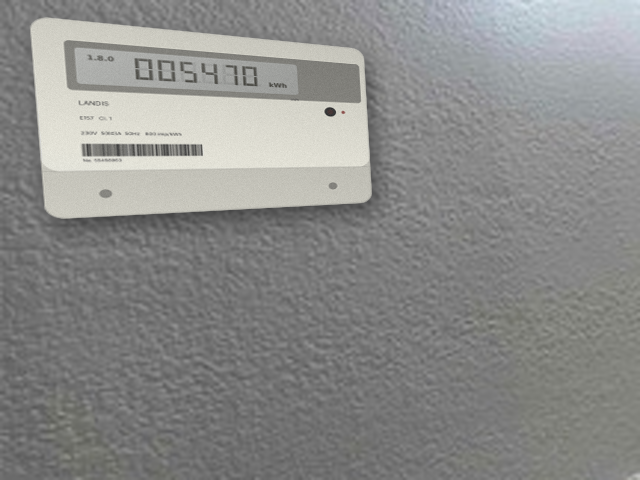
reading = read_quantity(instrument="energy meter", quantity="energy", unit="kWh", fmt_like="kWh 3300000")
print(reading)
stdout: kWh 5470
